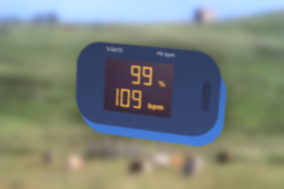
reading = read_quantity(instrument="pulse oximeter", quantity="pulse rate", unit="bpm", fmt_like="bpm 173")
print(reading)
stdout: bpm 109
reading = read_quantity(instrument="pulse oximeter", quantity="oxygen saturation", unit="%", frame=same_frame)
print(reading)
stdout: % 99
